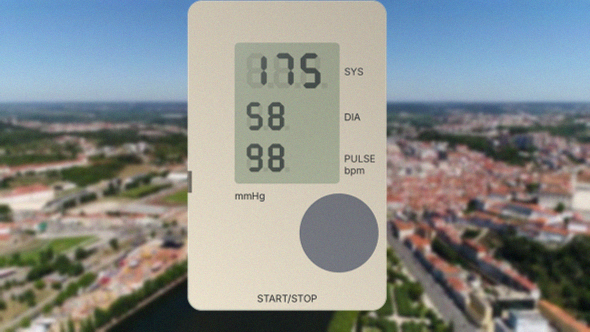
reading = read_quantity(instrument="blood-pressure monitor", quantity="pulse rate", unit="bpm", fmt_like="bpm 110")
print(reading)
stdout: bpm 98
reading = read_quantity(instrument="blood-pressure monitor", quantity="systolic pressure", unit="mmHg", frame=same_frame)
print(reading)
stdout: mmHg 175
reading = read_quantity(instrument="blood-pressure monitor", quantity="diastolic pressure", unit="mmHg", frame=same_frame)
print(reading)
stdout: mmHg 58
